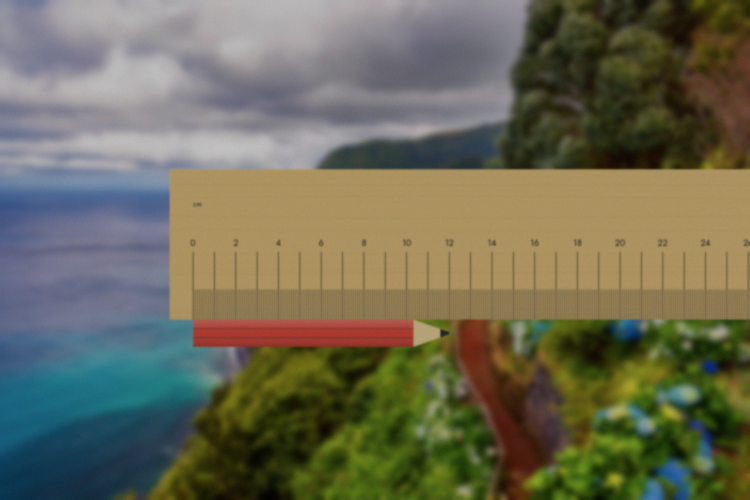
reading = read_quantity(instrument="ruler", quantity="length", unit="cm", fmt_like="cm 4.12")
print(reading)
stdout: cm 12
